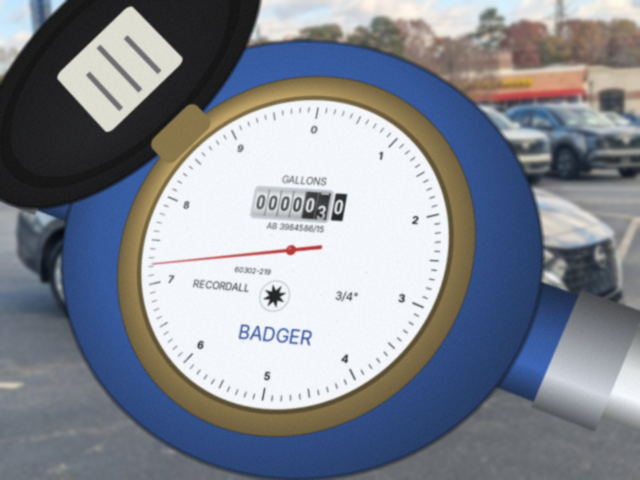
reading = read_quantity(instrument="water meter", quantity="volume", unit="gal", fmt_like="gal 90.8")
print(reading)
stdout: gal 27.2
